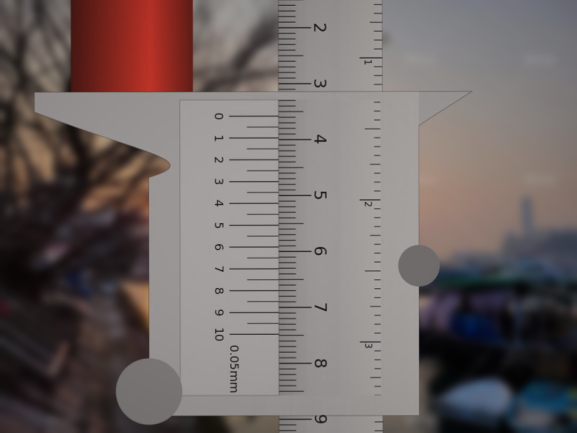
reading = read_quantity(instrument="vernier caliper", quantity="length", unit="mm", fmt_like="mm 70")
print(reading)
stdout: mm 35.8
